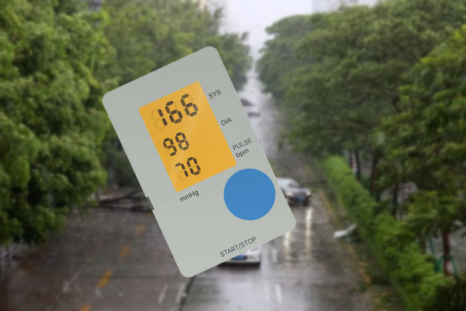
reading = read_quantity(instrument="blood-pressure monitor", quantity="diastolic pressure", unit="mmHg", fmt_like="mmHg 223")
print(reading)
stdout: mmHg 98
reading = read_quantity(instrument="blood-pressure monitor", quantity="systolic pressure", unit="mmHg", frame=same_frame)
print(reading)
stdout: mmHg 166
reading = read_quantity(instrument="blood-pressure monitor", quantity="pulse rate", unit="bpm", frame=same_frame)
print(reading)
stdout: bpm 70
